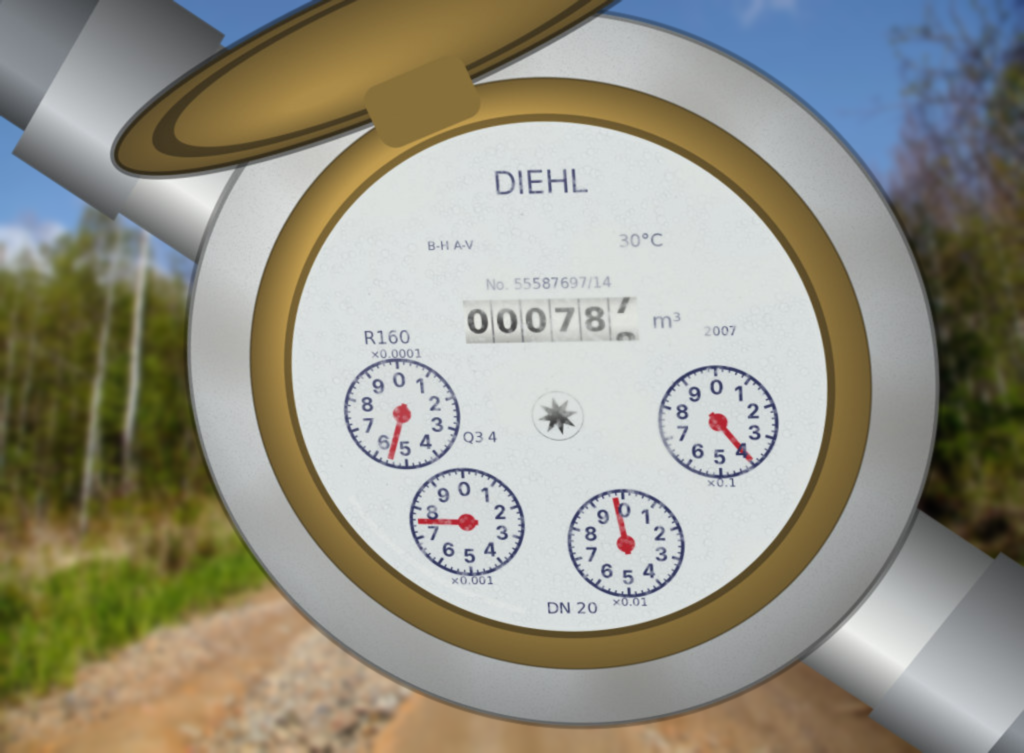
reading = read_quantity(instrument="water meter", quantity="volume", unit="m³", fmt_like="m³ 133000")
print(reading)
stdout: m³ 787.3975
